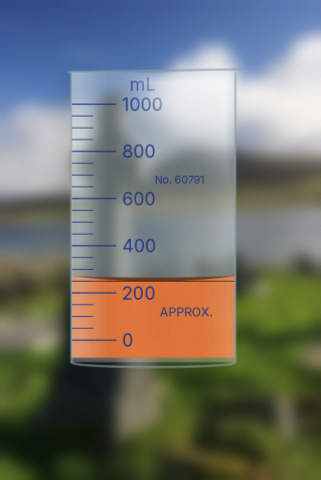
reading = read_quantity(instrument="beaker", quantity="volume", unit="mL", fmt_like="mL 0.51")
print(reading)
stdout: mL 250
